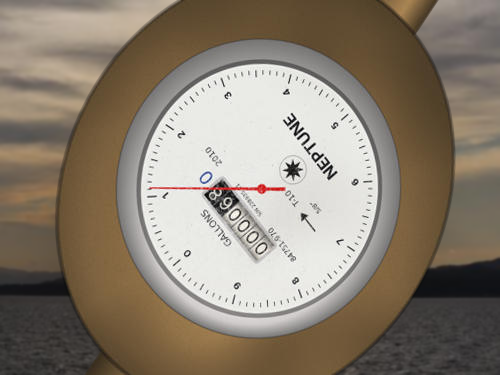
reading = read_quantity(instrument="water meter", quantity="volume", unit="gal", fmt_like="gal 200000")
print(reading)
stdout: gal 681.1
